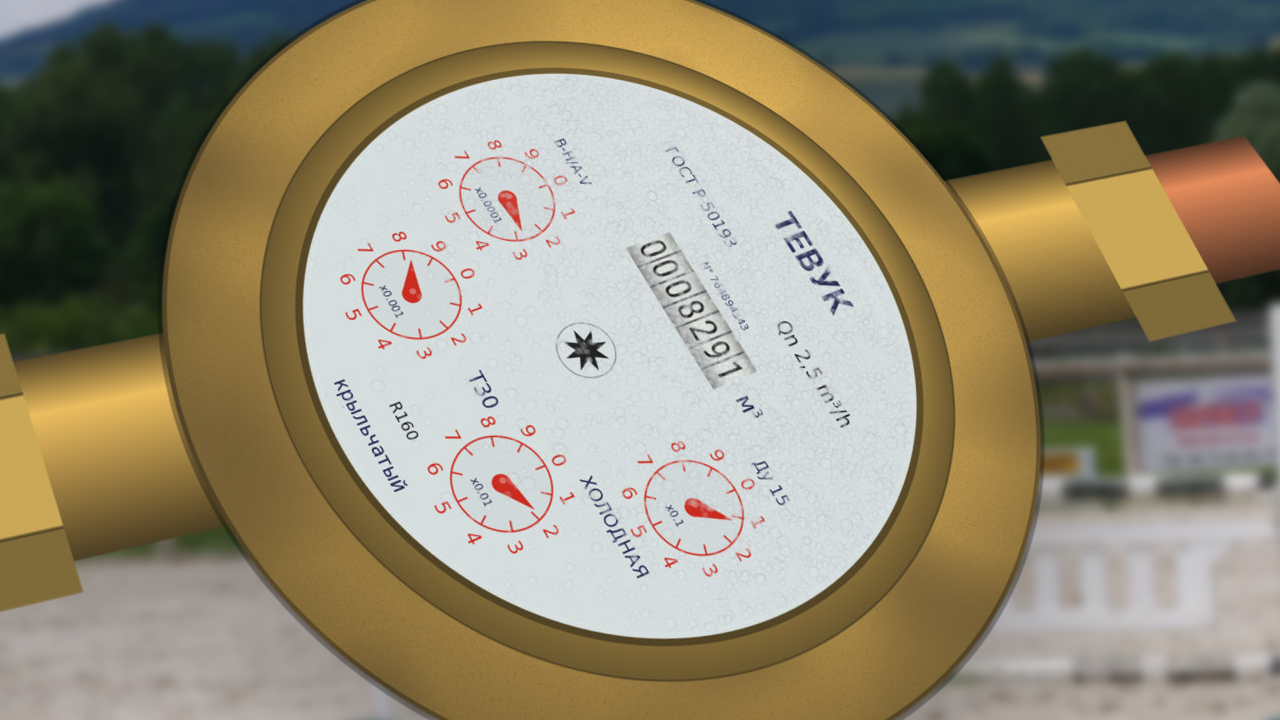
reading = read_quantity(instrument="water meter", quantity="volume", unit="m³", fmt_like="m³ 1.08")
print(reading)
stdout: m³ 8291.1182
